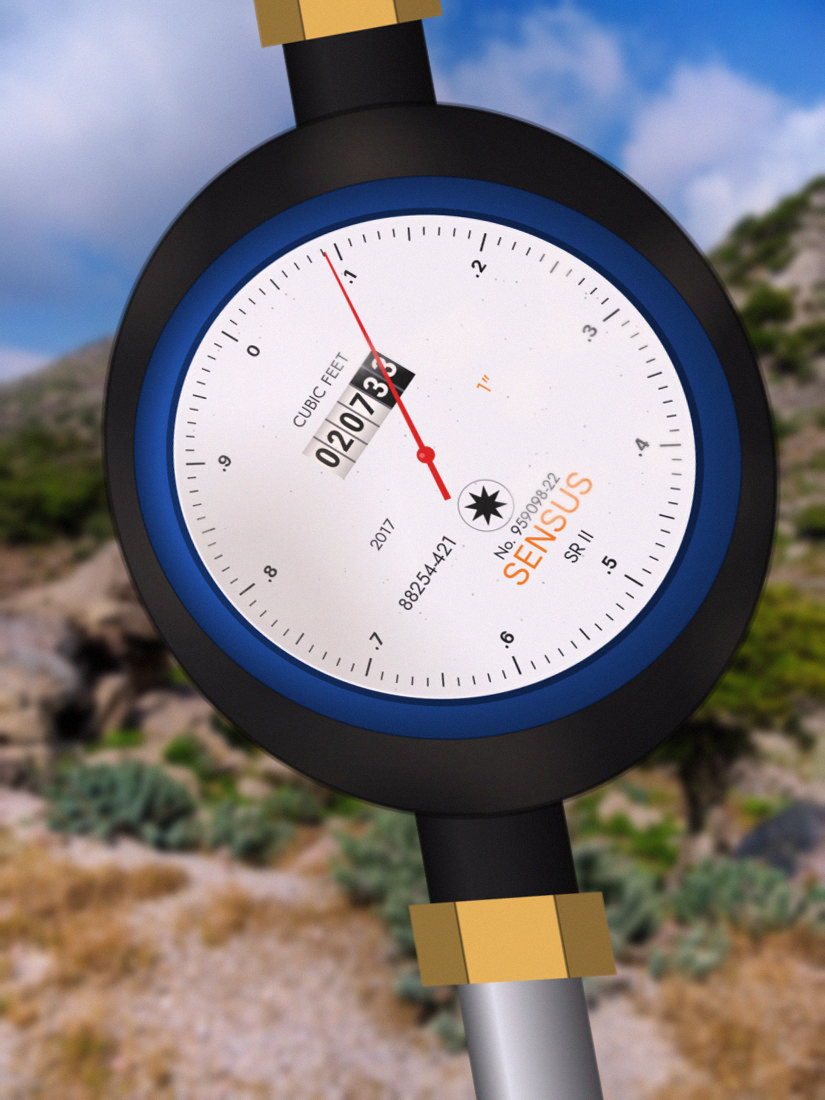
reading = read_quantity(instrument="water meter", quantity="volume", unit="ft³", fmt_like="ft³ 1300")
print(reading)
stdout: ft³ 20733.09
